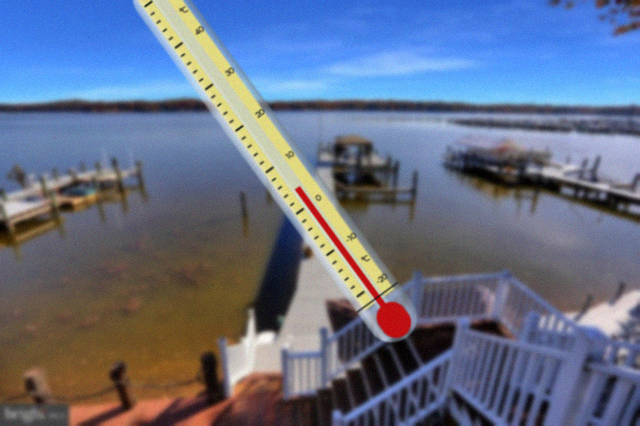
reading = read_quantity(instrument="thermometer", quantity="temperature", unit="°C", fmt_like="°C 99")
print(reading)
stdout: °C 4
